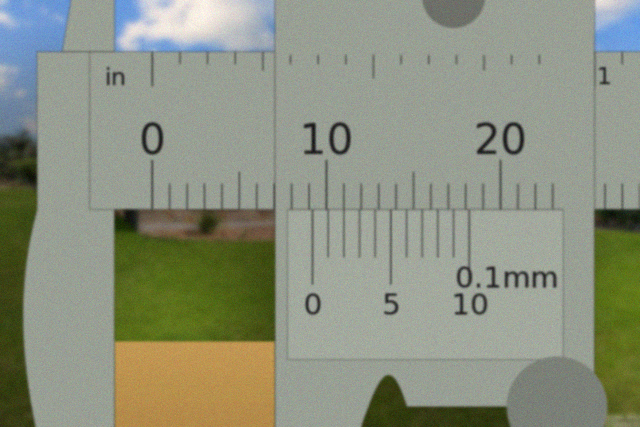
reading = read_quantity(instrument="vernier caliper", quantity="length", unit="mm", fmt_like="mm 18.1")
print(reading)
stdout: mm 9.2
